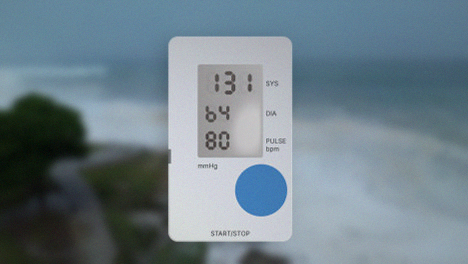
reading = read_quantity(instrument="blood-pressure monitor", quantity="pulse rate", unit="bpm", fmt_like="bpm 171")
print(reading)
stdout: bpm 80
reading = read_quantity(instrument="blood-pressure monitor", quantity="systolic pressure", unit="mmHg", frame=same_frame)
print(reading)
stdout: mmHg 131
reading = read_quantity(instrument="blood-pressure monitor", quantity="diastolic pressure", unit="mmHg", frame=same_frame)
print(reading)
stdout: mmHg 64
